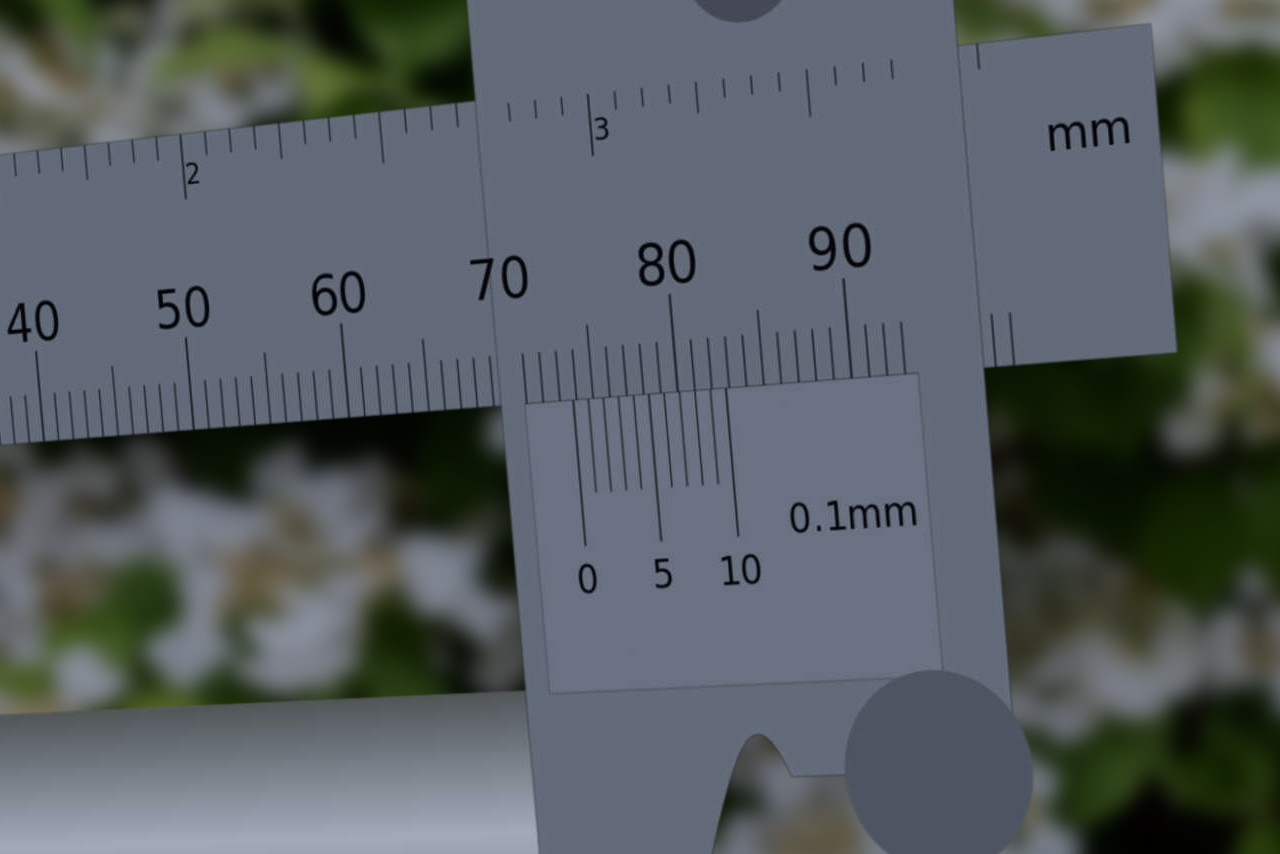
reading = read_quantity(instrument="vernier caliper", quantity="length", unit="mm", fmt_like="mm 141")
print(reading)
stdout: mm 73.8
